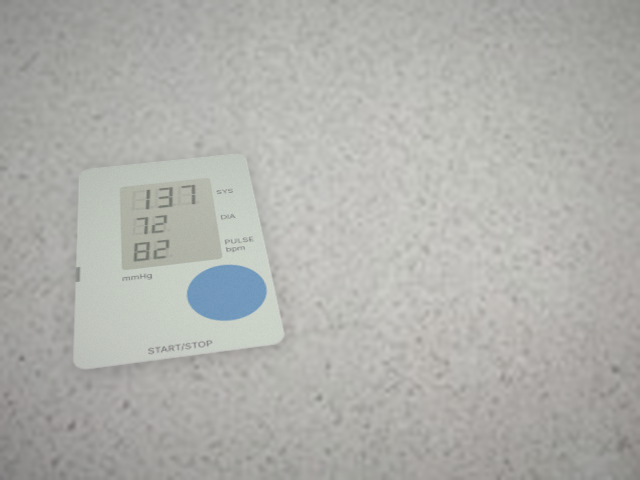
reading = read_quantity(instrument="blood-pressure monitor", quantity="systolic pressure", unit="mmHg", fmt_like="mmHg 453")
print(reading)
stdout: mmHg 137
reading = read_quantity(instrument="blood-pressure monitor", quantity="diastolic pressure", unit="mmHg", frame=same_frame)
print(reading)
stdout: mmHg 72
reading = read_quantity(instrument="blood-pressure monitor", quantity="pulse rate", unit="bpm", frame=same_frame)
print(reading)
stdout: bpm 82
